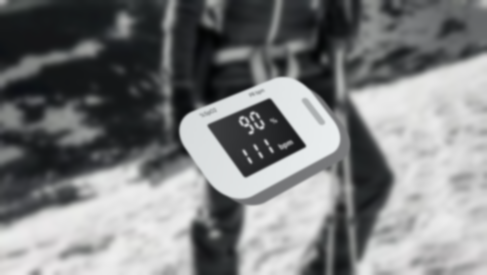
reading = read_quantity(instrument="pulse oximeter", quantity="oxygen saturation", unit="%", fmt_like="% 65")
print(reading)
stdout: % 90
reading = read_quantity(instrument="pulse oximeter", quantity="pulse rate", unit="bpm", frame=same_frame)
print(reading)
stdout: bpm 111
